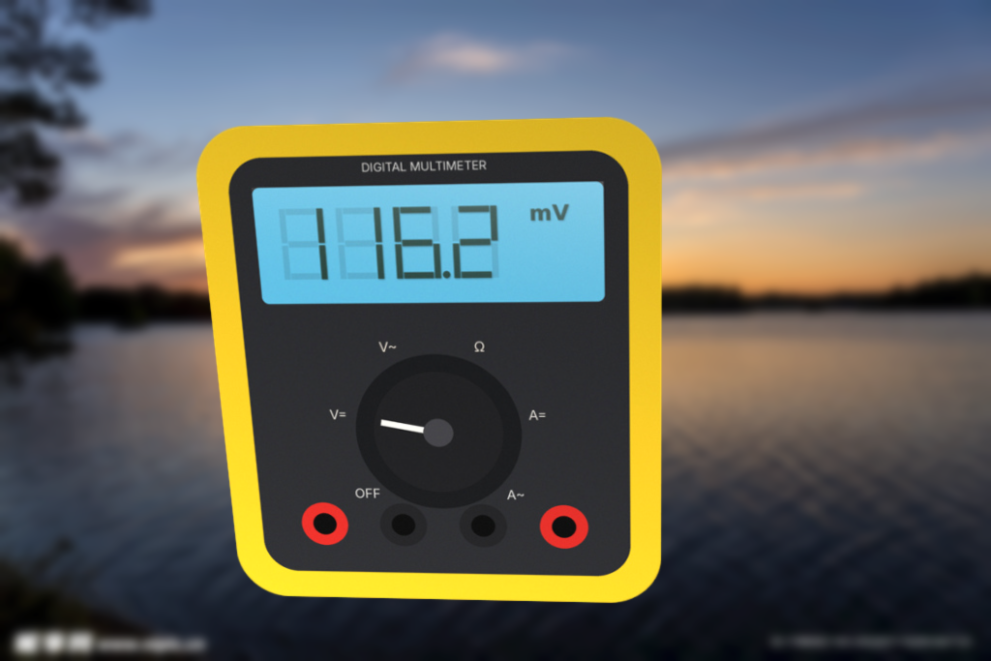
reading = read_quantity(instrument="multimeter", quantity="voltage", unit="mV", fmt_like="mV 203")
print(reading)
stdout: mV 116.2
